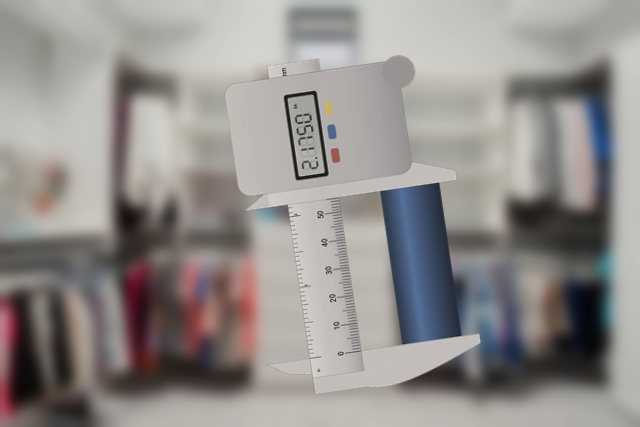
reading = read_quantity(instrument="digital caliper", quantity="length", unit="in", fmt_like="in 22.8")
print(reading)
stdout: in 2.1750
